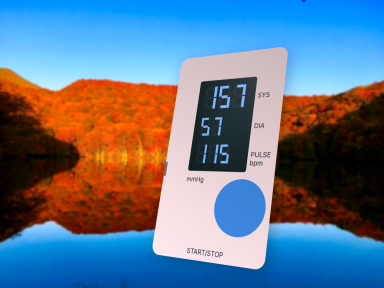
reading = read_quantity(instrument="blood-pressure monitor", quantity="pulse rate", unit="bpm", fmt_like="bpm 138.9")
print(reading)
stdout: bpm 115
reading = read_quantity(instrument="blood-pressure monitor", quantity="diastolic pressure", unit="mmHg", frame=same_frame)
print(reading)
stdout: mmHg 57
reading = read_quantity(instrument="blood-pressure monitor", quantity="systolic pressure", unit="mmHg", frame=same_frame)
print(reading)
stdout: mmHg 157
